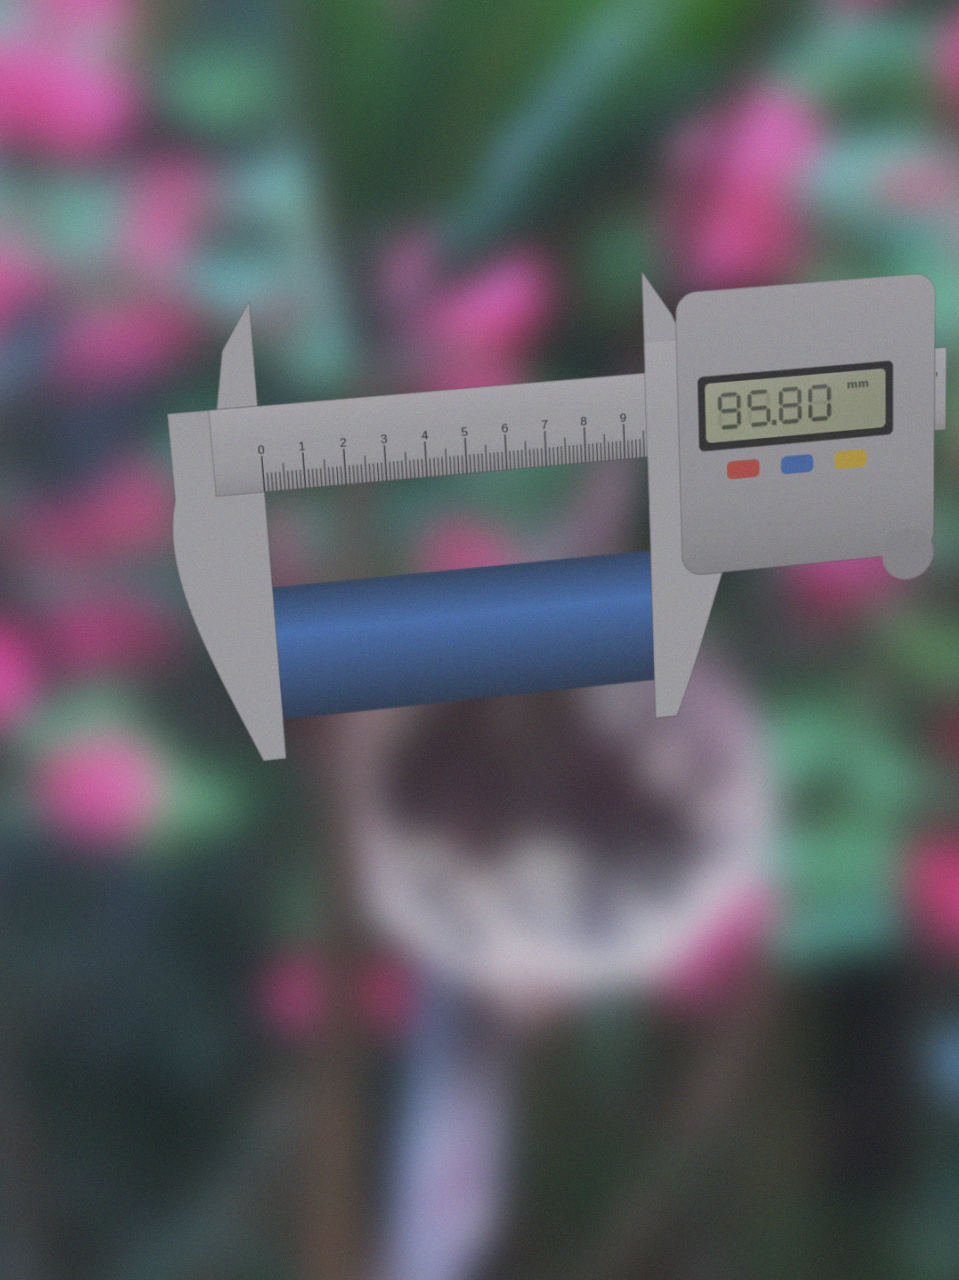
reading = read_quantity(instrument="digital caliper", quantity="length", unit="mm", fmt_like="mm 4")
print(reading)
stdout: mm 95.80
